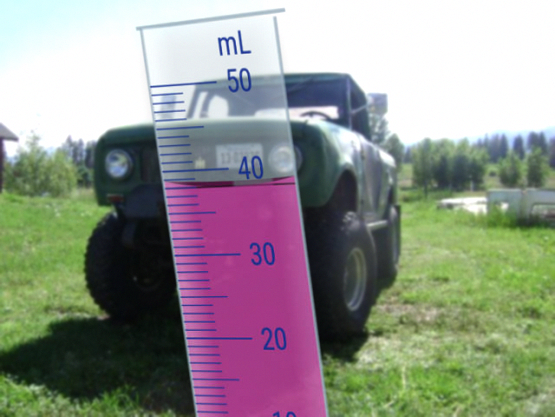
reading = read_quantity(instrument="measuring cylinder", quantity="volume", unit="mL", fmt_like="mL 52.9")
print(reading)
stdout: mL 38
